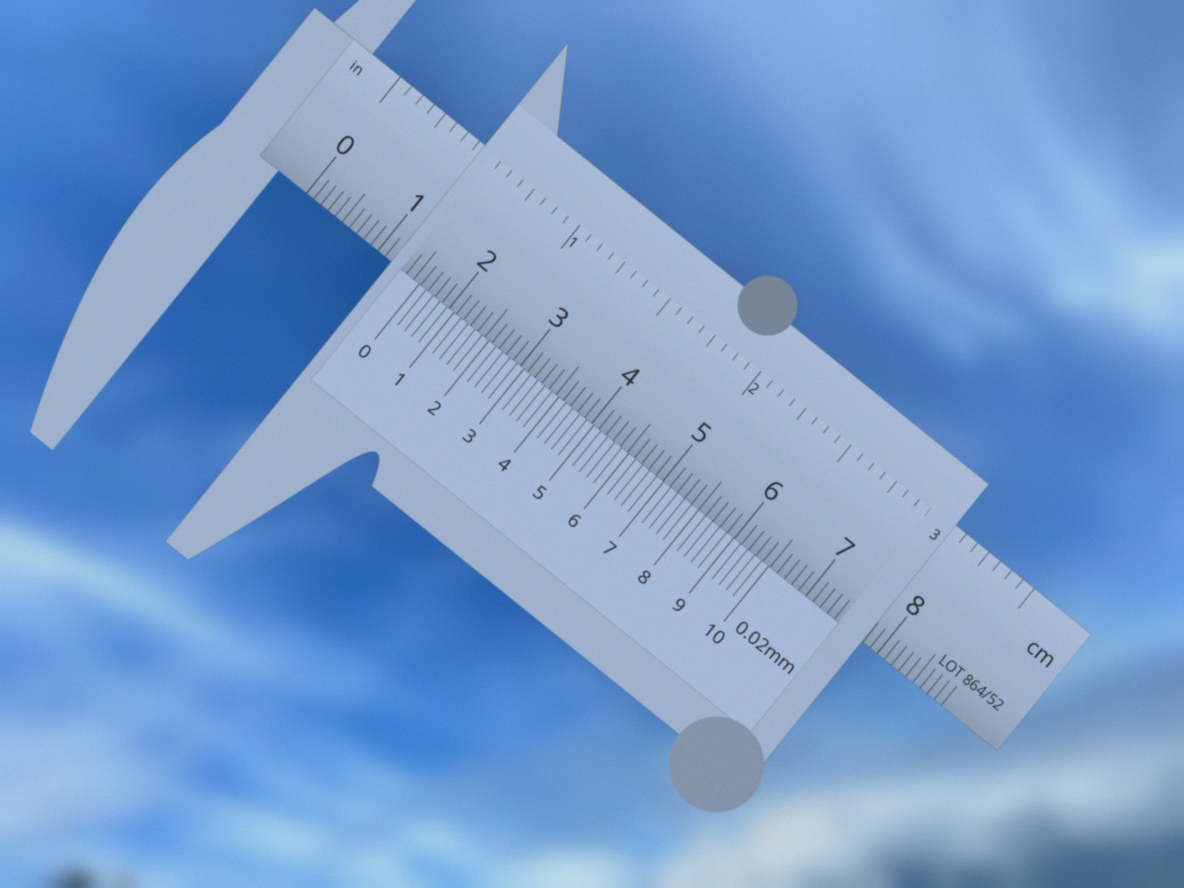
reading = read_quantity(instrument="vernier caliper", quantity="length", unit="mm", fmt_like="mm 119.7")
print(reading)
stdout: mm 15.8
